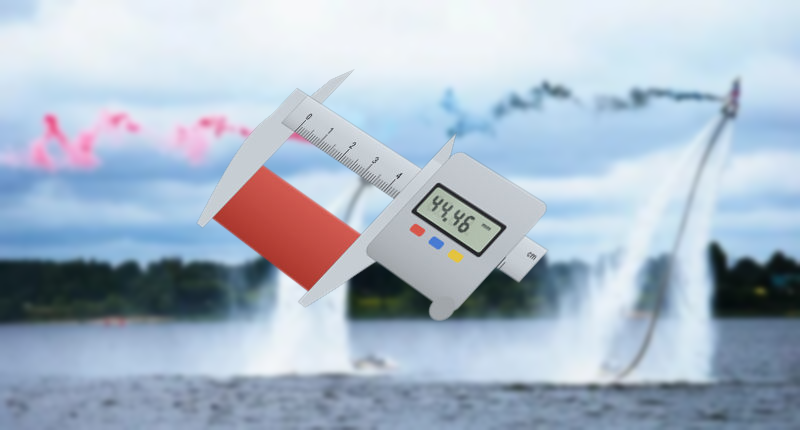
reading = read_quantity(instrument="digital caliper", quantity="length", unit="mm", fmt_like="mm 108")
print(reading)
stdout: mm 44.46
